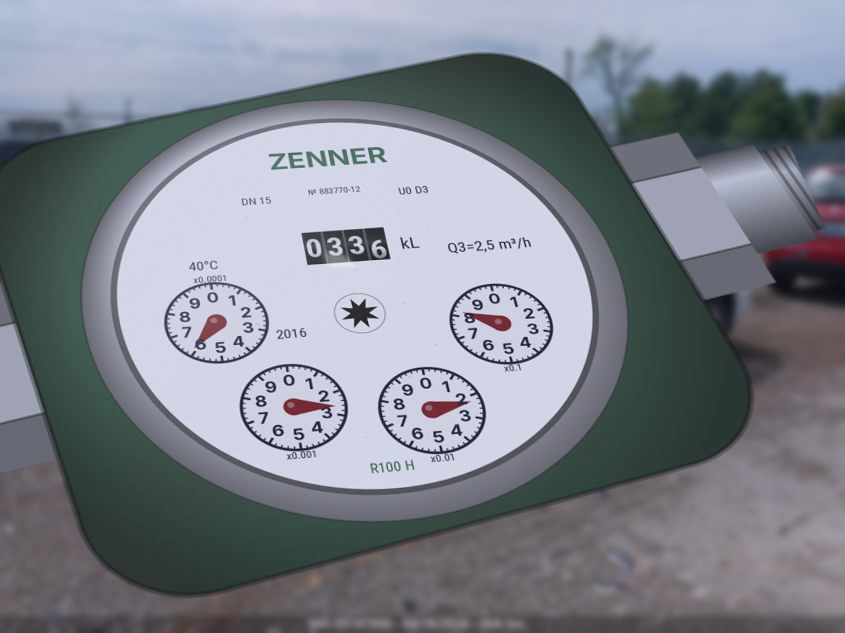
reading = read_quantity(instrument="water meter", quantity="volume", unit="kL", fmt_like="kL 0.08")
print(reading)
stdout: kL 335.8226
